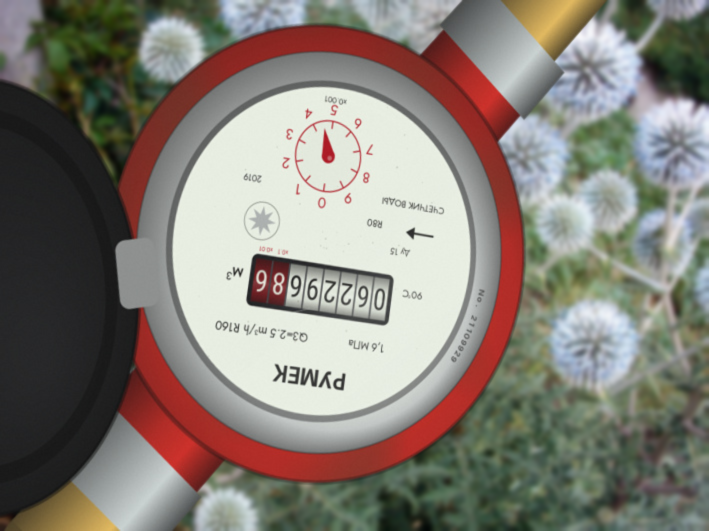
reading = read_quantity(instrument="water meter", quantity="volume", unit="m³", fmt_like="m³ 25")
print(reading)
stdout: m³ 62296.864
